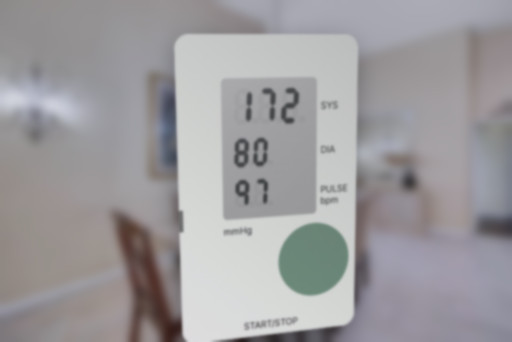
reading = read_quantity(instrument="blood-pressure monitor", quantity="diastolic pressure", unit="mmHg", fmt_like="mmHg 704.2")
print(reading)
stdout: mmHg 80
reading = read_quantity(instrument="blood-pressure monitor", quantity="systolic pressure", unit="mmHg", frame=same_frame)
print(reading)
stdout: mmHg 172
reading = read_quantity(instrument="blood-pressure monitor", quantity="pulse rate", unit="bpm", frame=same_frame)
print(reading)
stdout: bpm 97
